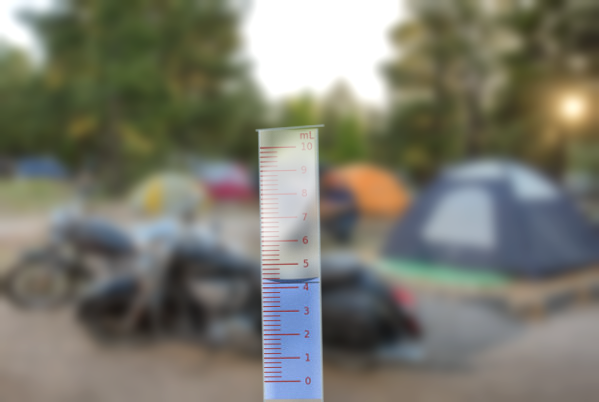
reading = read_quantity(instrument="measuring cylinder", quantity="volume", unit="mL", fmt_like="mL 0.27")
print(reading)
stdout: mL 4.2
